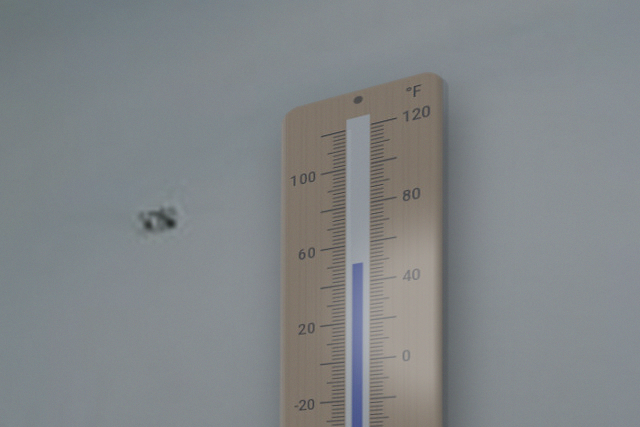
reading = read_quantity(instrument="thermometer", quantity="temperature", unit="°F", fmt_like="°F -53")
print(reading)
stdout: °F 50
